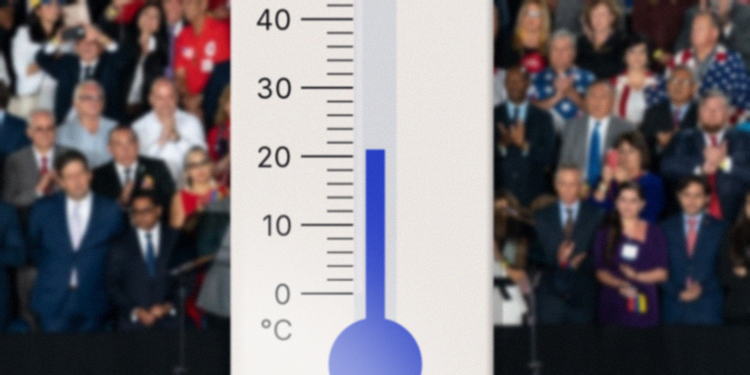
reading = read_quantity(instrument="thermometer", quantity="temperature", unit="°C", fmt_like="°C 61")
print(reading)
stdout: °C 21
